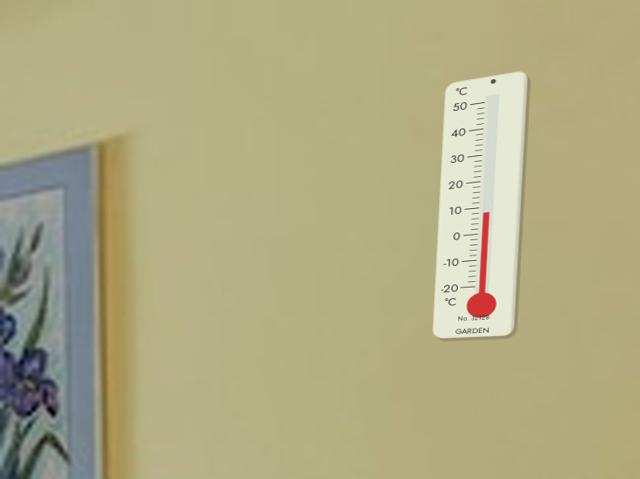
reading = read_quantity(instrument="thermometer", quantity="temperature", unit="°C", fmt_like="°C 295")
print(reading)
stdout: °C 8
